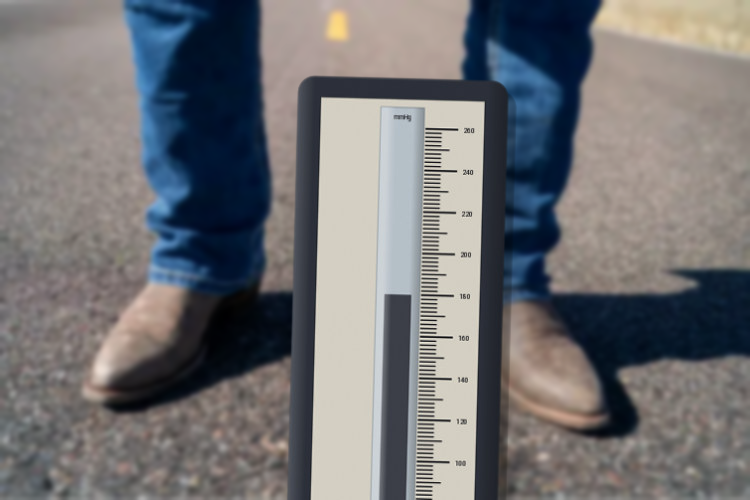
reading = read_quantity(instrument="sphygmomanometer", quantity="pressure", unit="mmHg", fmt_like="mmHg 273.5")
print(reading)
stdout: mmHg 180
